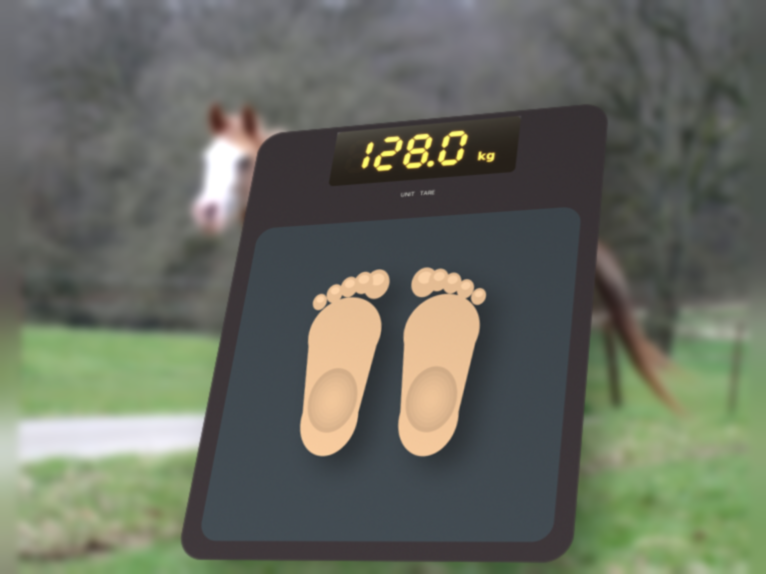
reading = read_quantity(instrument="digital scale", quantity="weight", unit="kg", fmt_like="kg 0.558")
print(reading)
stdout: kg 128.0
